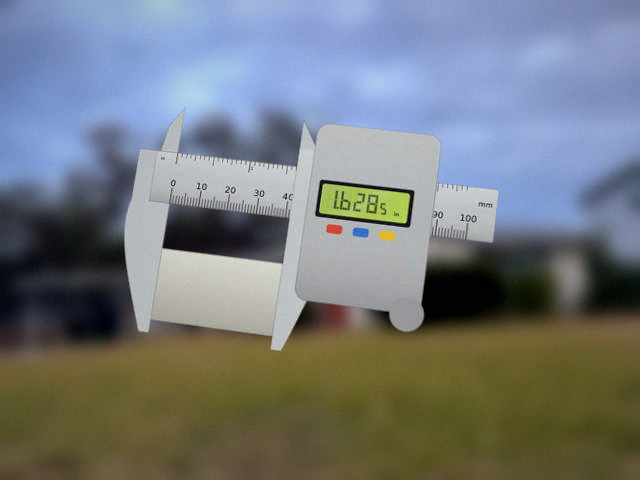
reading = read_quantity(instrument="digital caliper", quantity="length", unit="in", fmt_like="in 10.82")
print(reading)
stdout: in 1.6285
